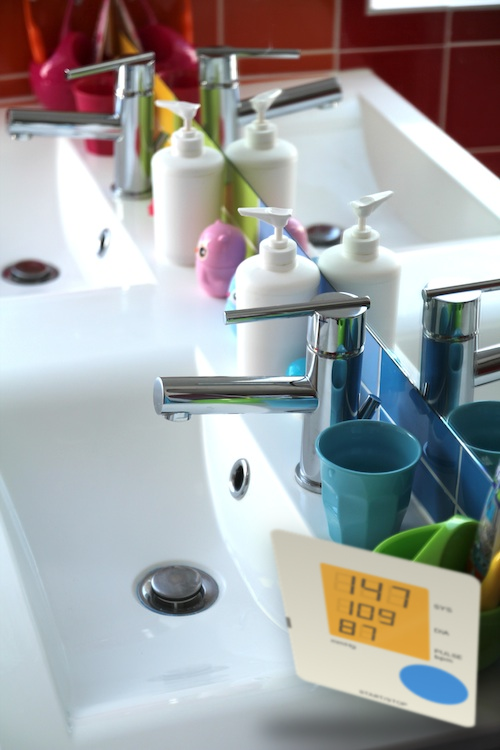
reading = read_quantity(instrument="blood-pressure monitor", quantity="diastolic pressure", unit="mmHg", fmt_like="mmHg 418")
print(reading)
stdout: mmHg 109
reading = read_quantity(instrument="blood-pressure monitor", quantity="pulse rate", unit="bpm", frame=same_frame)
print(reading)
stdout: bpm 87
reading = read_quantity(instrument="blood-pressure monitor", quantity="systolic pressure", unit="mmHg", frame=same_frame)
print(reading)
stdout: mmHg 147
